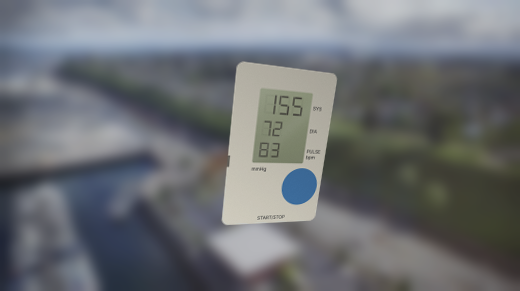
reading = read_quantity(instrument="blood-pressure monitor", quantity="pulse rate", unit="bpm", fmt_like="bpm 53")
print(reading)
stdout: bpm 83
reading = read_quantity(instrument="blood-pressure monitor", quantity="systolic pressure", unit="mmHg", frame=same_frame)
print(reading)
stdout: mmHg 155
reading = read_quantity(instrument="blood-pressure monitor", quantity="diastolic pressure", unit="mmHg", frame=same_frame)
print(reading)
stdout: mmHg 72
